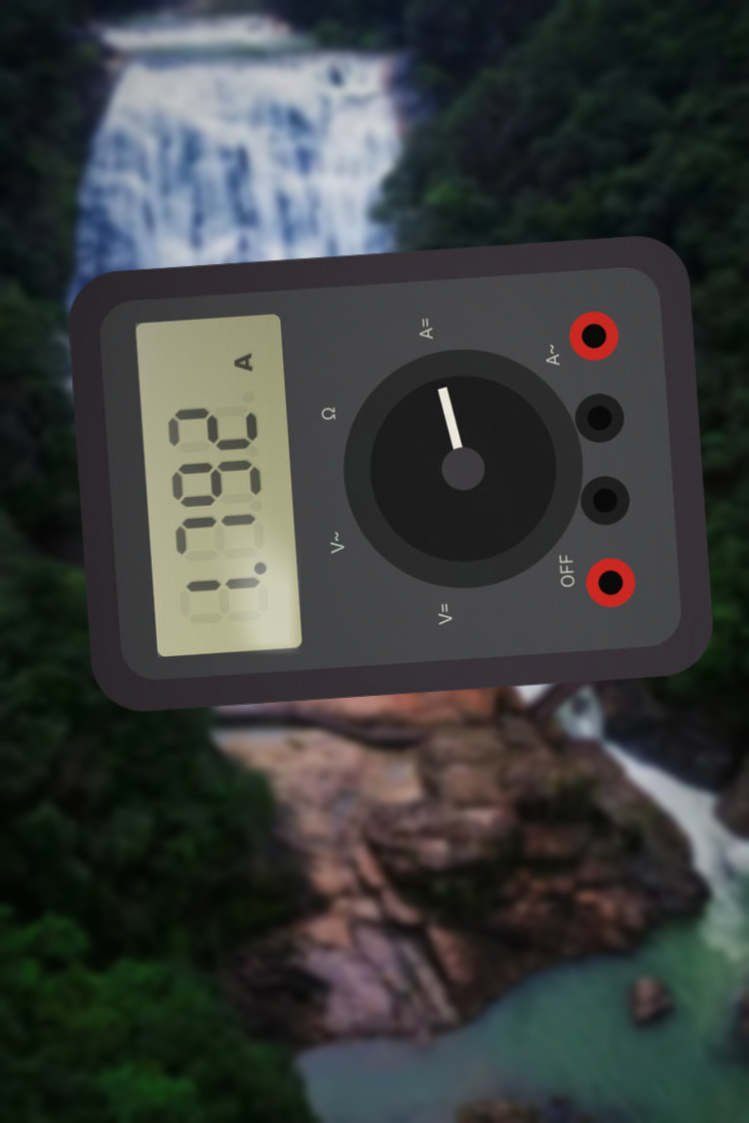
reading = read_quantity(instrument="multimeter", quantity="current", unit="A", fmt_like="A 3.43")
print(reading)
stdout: A 1.792
